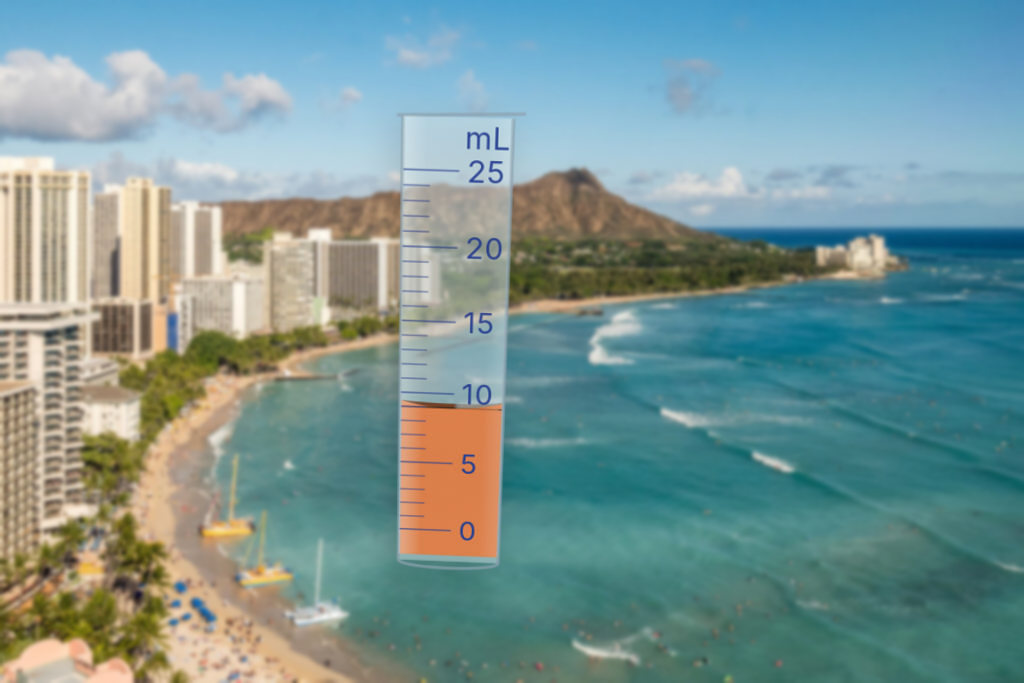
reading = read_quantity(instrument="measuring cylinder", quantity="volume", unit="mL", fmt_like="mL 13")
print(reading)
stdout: mL 9
